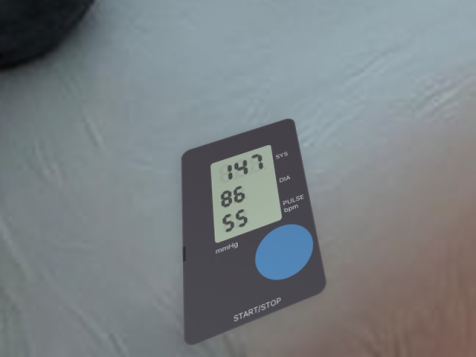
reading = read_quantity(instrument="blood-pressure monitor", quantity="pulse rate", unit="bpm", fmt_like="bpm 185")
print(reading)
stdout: bpm 55
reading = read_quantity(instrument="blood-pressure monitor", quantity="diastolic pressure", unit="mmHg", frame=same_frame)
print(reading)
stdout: mmHg 86
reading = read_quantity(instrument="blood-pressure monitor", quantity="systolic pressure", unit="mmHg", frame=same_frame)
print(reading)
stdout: mmHg 147
